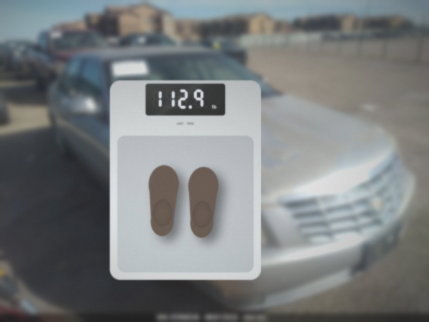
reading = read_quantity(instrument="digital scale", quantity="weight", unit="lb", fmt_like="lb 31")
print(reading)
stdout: lb 112.9
